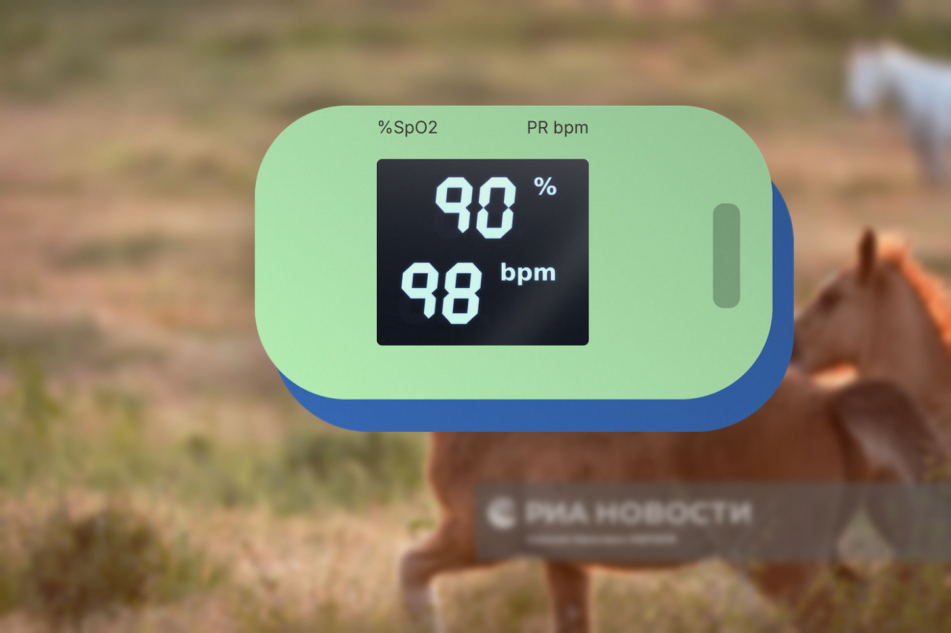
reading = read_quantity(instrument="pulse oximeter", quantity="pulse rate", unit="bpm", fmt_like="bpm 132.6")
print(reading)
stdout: bpm 98
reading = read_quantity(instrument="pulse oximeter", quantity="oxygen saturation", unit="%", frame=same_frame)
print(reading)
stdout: % 90
